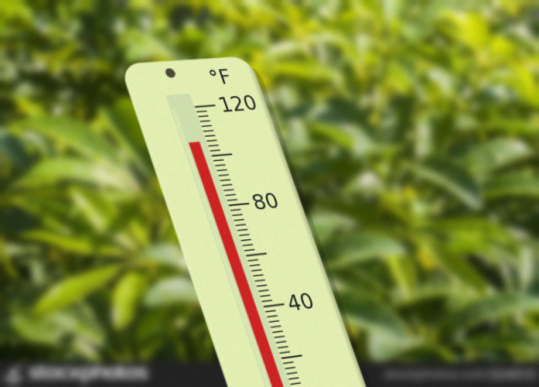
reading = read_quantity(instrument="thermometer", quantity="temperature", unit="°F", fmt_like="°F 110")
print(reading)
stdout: °F 106
